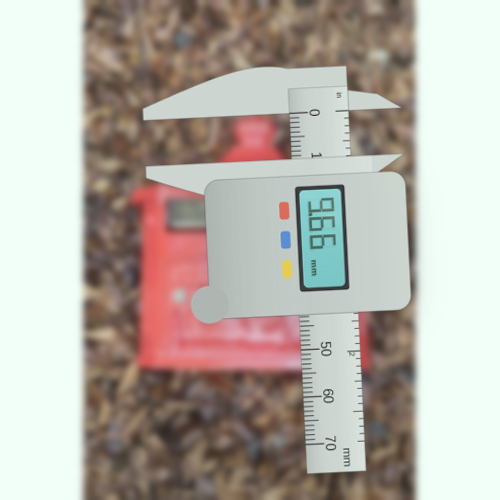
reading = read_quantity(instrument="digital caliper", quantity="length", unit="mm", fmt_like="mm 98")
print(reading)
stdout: mm 9.66
